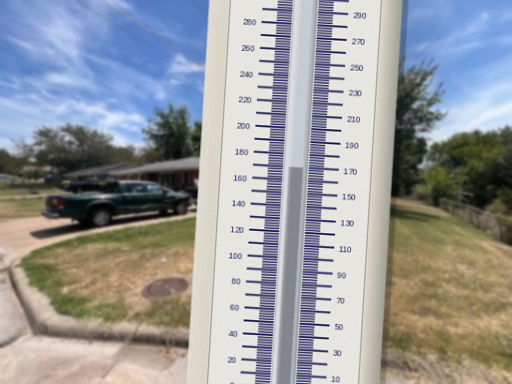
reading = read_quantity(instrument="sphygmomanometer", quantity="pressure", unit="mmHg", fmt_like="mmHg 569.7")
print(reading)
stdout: mmHg 170
